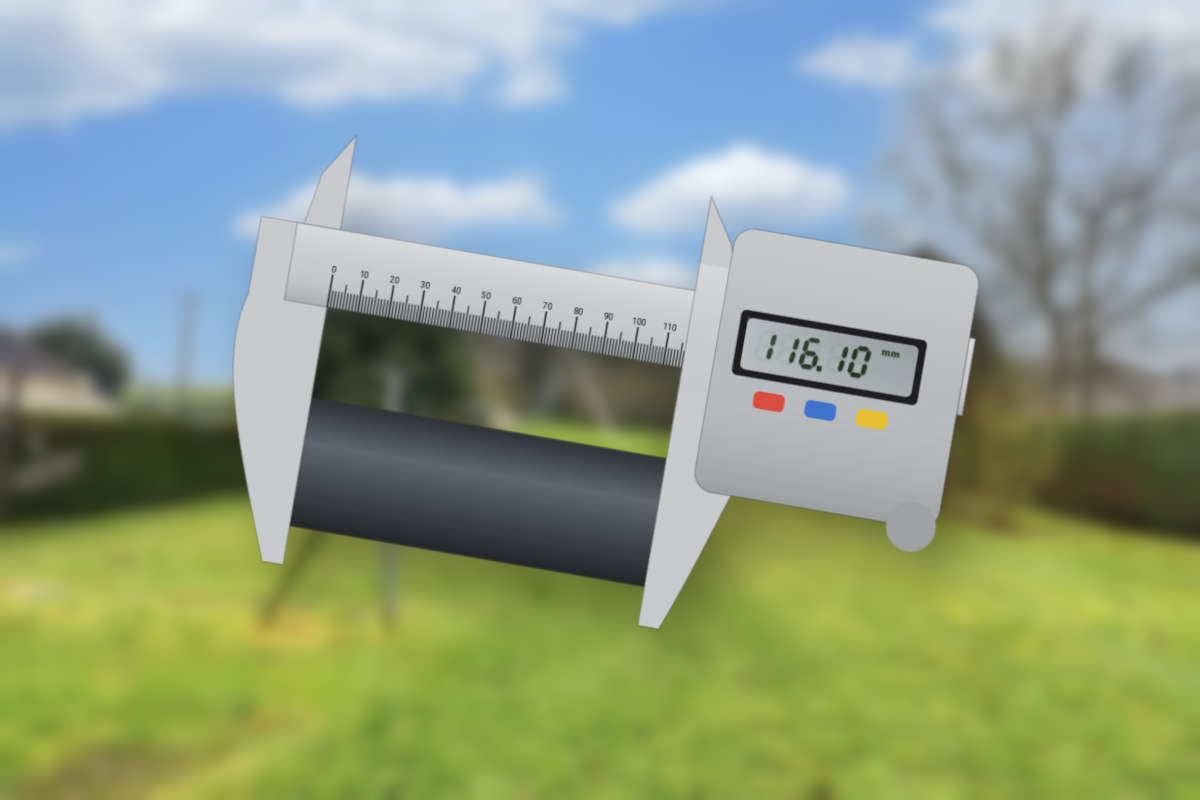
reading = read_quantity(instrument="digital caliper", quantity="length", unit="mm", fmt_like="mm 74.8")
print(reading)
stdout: mm 116.10
